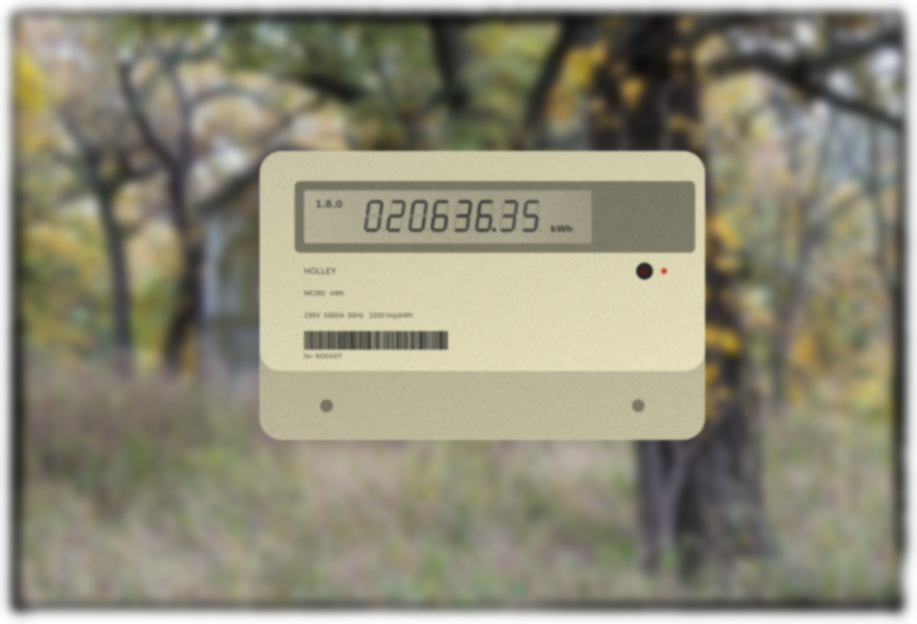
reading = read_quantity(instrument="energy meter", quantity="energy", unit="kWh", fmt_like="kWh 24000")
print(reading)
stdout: kWh 20636.35
